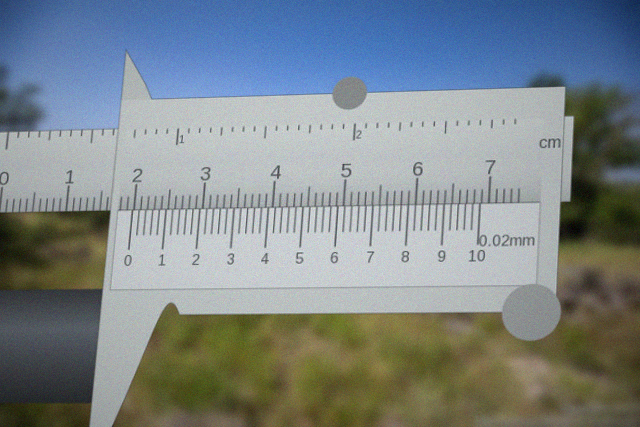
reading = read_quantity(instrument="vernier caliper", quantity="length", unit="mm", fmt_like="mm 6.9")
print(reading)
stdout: mm 19.8
